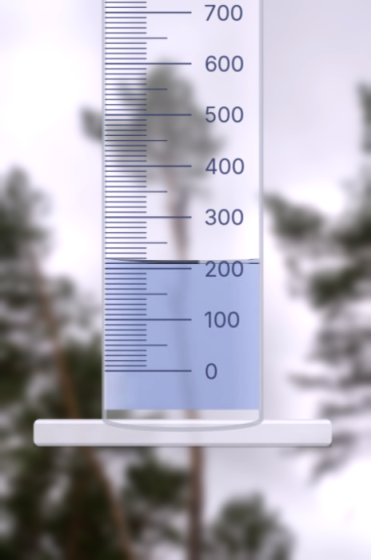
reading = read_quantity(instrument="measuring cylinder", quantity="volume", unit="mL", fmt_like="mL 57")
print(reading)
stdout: mL 210
